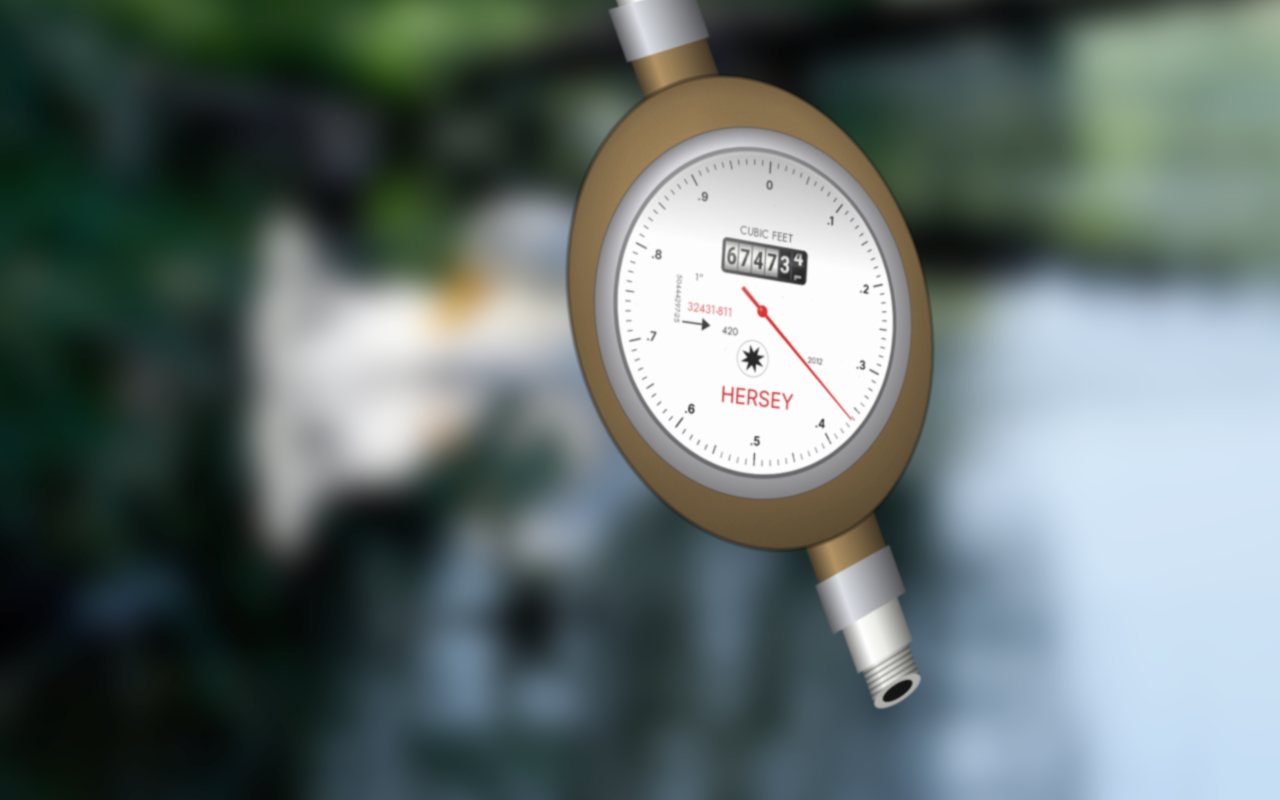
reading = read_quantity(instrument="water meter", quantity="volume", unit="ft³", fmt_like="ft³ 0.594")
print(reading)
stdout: ft³ 674734.36
